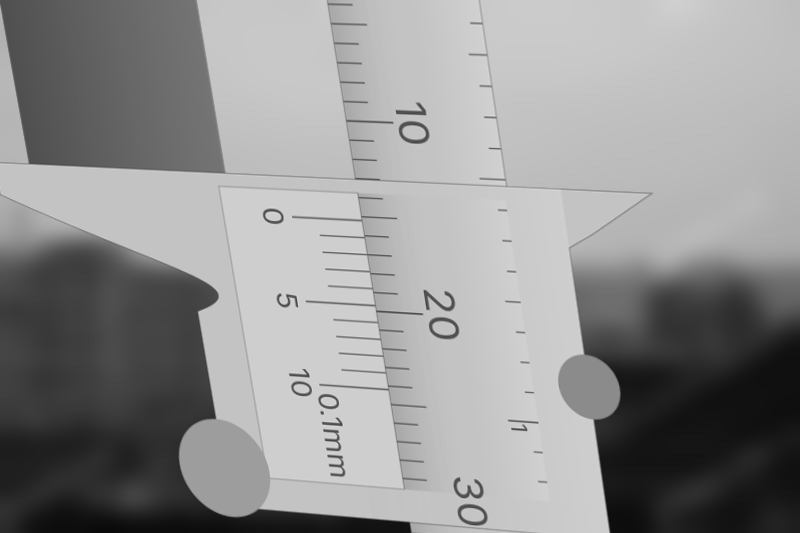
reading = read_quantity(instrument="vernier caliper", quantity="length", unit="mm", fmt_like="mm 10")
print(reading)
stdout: mm 15.2
